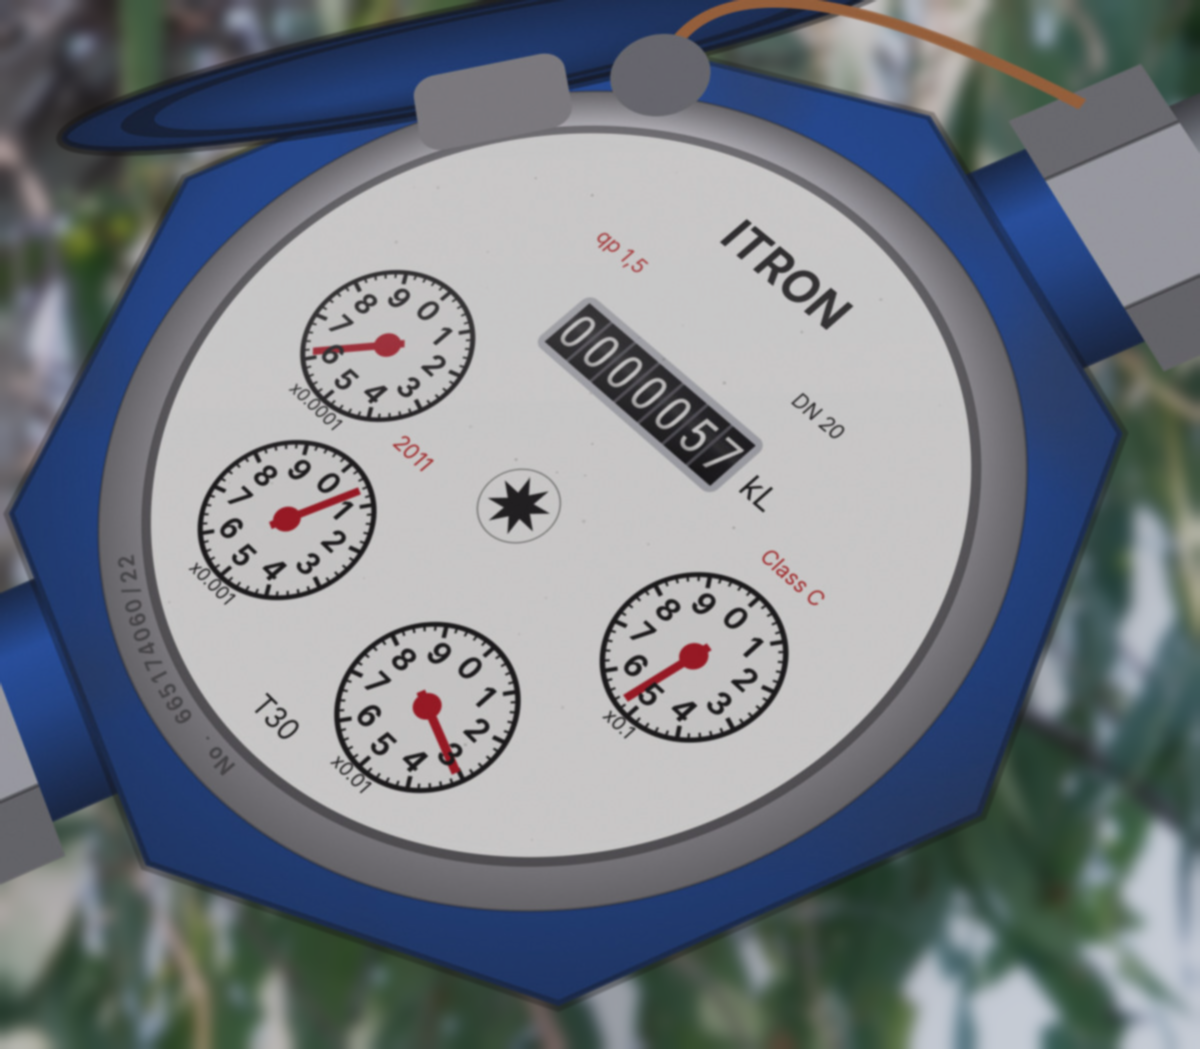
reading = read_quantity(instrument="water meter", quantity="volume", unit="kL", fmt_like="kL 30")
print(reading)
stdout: kL 57.5306
